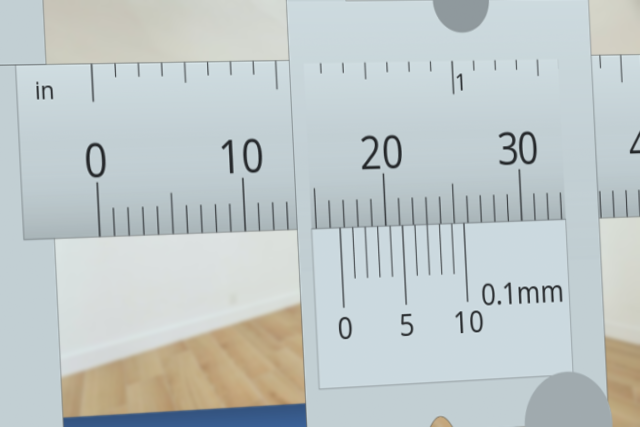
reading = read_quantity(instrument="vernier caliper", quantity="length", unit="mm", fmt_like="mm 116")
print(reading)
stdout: mm 16.7
